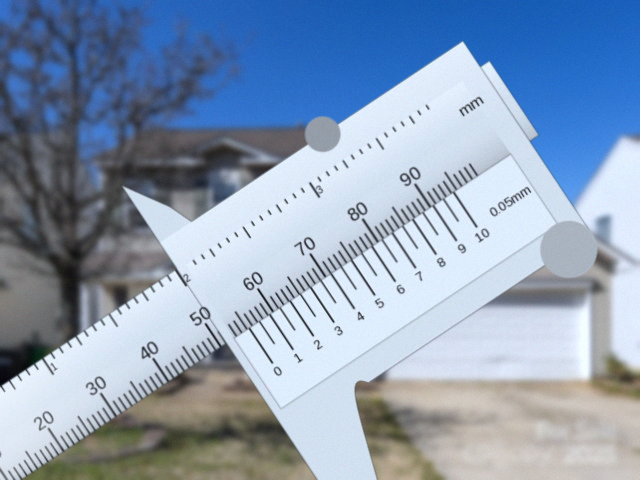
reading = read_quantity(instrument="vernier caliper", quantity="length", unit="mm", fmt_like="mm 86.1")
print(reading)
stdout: mm 55.4
